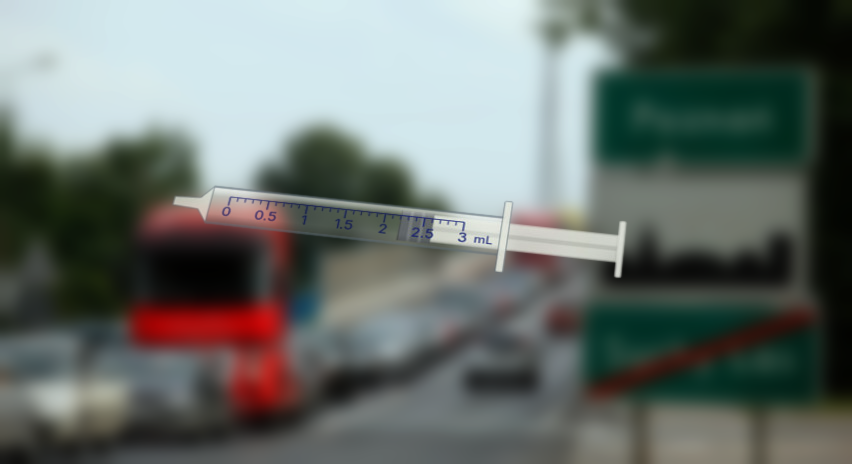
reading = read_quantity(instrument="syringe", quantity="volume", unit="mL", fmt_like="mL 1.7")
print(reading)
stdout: mL 2.2
